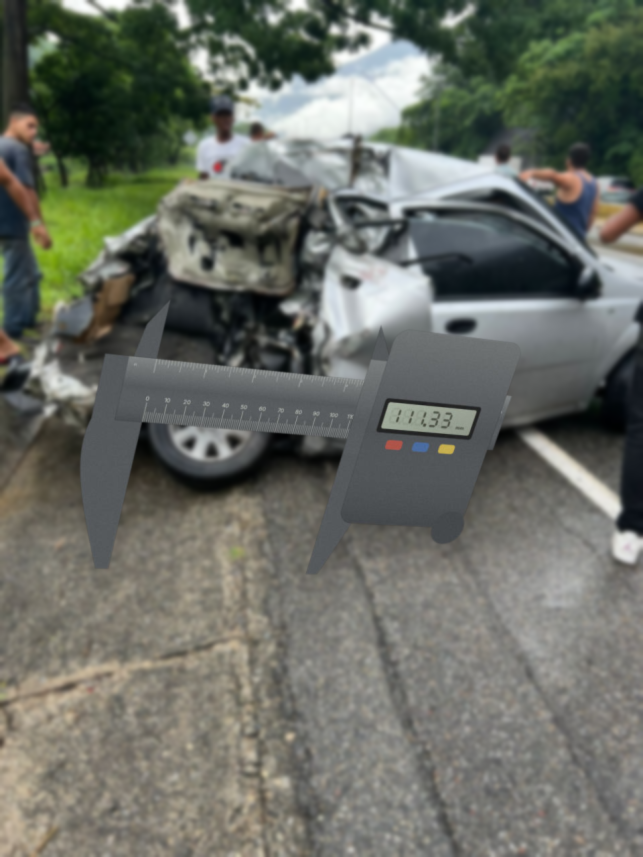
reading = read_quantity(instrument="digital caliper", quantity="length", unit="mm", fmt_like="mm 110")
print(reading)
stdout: mm 111.33
